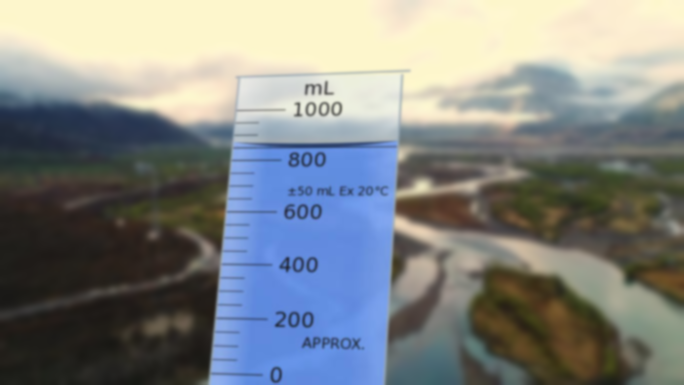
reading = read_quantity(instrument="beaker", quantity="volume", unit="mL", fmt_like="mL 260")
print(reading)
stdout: mL 850
